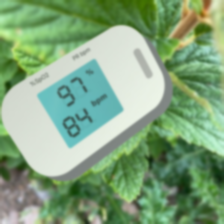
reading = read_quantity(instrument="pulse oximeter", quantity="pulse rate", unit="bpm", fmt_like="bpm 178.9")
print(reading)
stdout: bpm 84
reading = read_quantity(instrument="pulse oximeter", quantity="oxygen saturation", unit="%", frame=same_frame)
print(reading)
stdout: % 97
